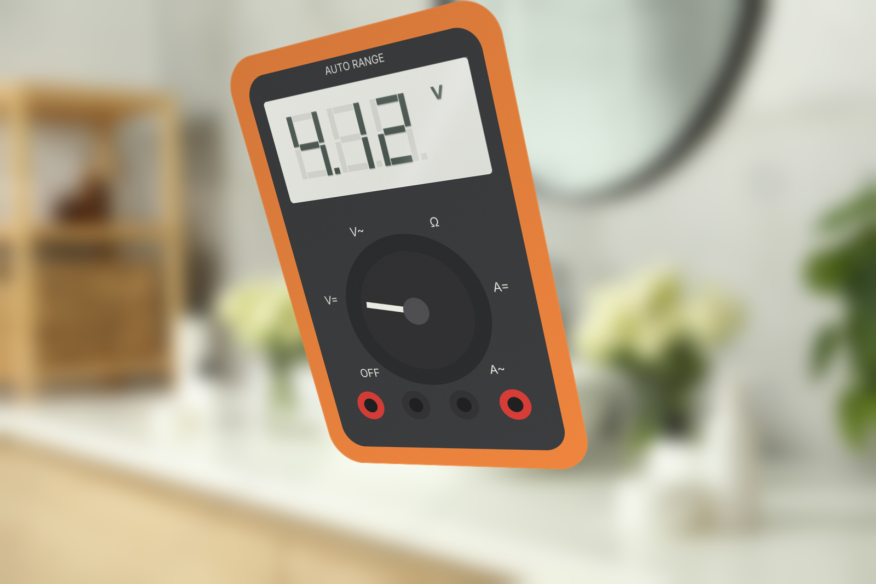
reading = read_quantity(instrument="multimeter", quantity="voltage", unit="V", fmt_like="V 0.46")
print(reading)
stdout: V 4.12
